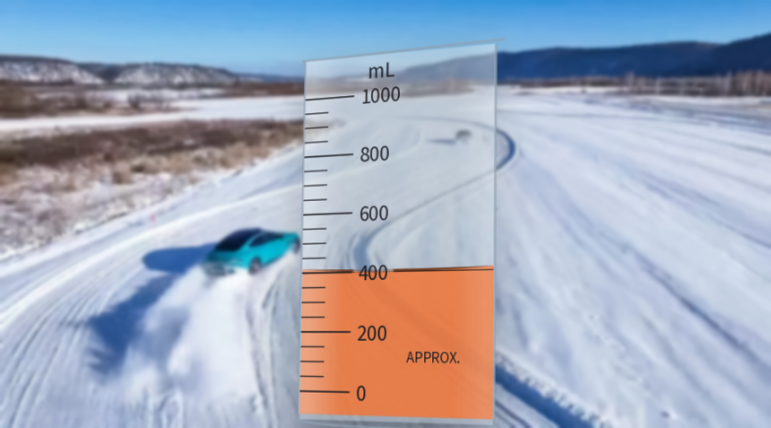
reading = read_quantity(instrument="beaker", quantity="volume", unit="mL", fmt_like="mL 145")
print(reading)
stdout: mL 400
